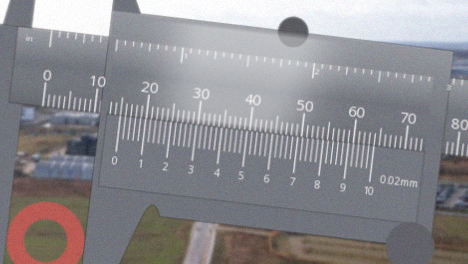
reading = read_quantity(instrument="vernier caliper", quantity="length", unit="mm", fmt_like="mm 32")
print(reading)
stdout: mm 15.0
